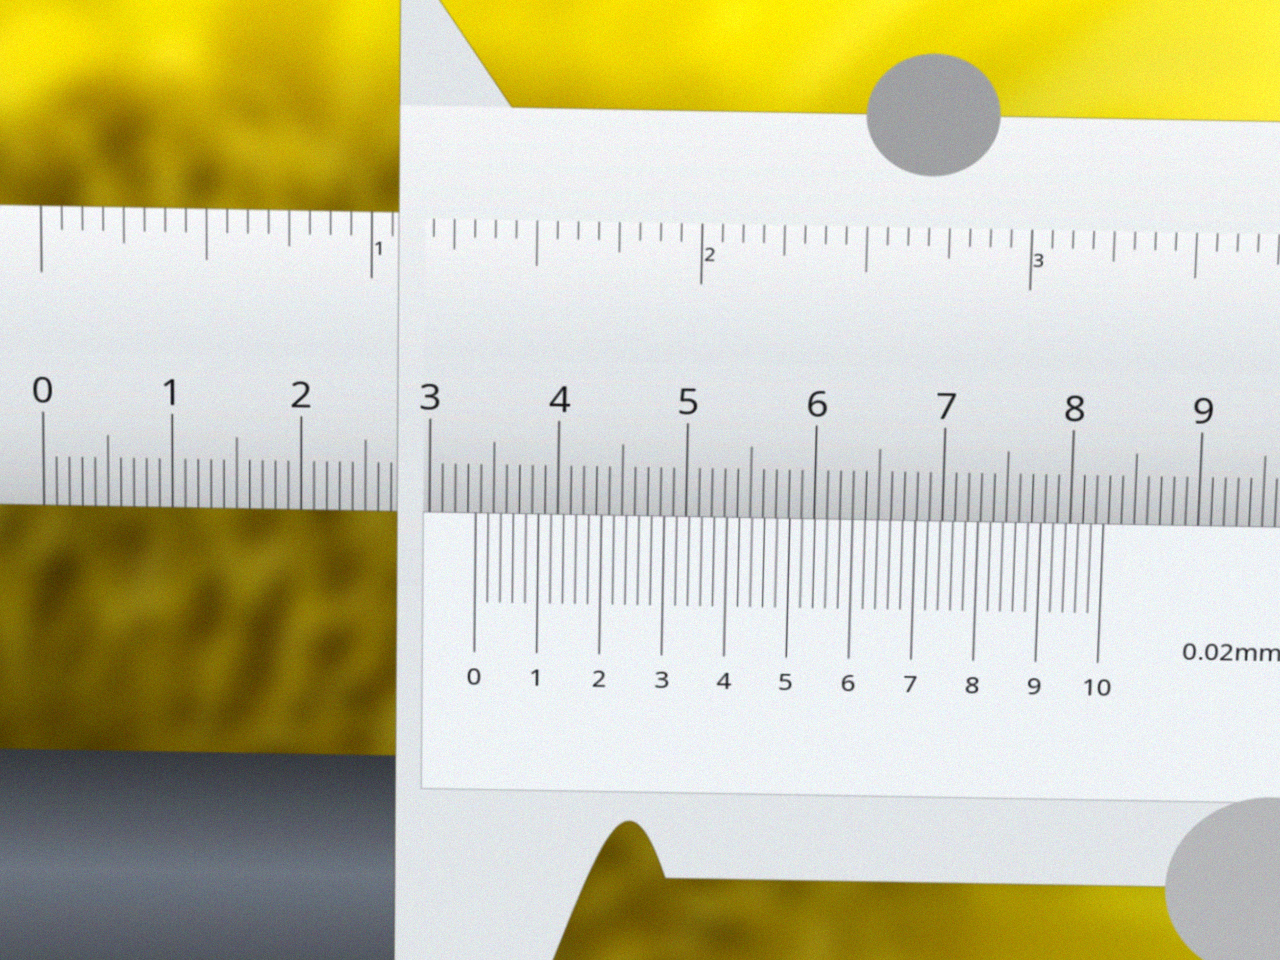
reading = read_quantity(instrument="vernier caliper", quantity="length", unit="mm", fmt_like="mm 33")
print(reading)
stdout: mm 33.6
